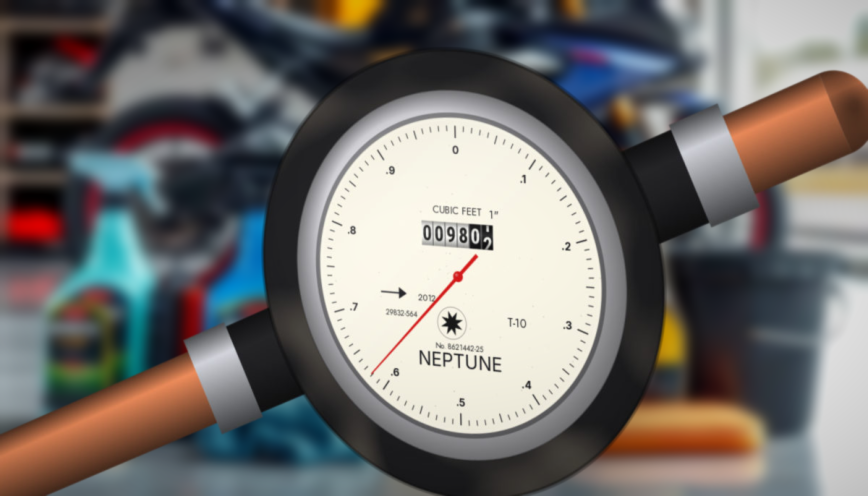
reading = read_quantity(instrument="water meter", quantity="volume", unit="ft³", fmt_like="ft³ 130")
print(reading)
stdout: ft³ 9801.62
